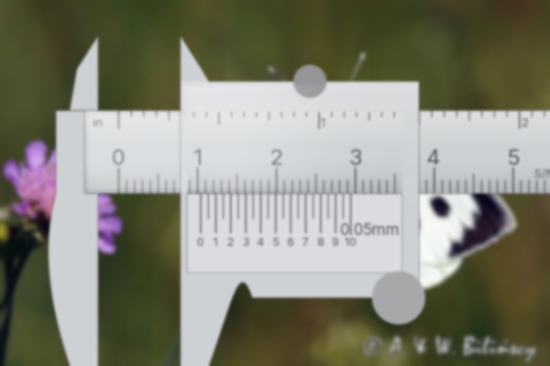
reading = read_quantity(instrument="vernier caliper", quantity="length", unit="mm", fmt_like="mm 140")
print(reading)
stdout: mm 10.4
